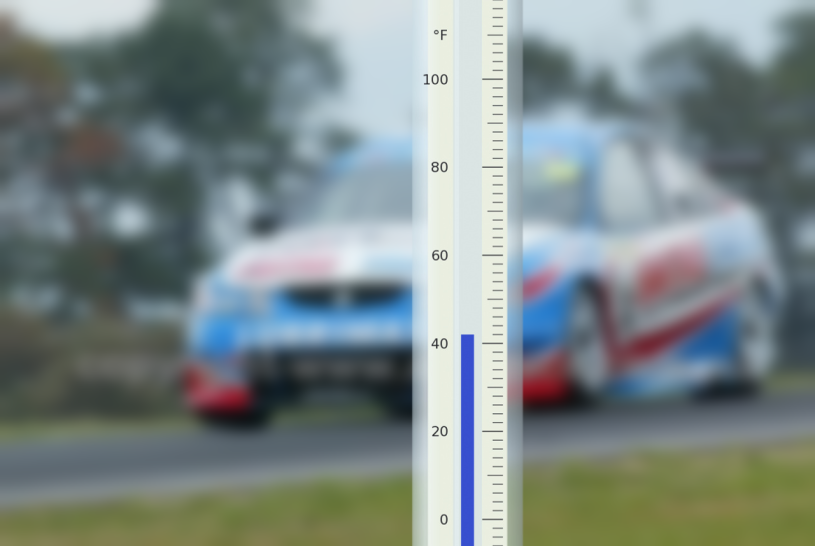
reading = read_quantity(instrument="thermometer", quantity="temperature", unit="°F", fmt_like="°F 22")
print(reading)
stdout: °F 42
